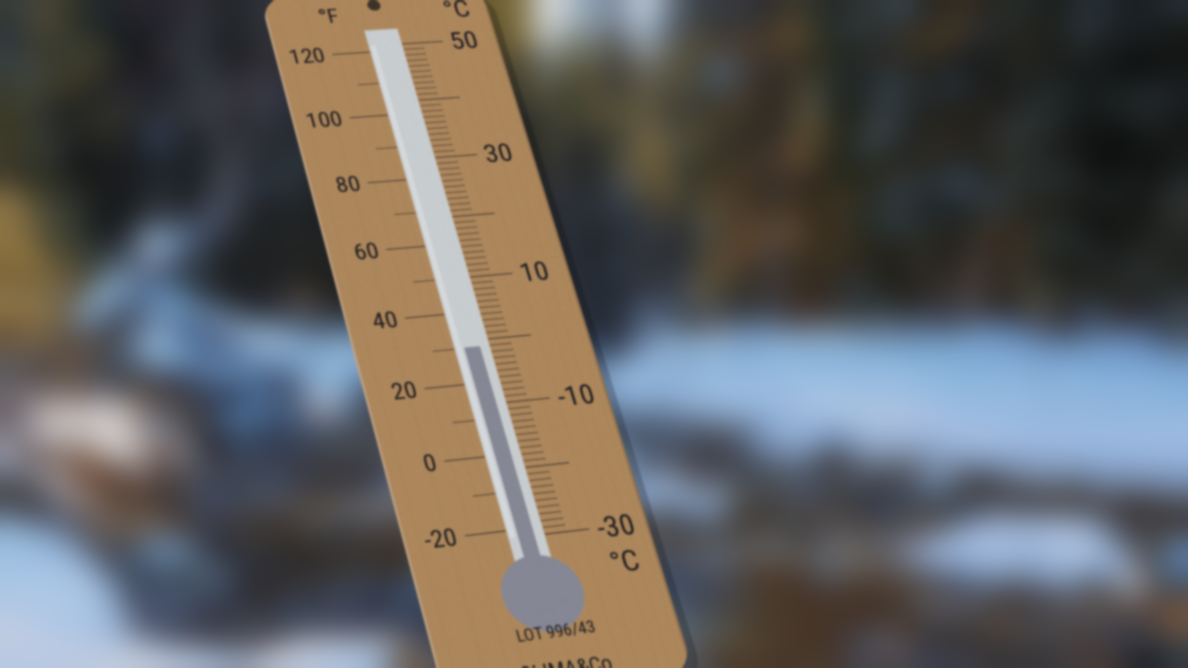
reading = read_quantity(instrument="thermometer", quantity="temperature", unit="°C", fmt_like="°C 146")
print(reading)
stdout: °C -1
